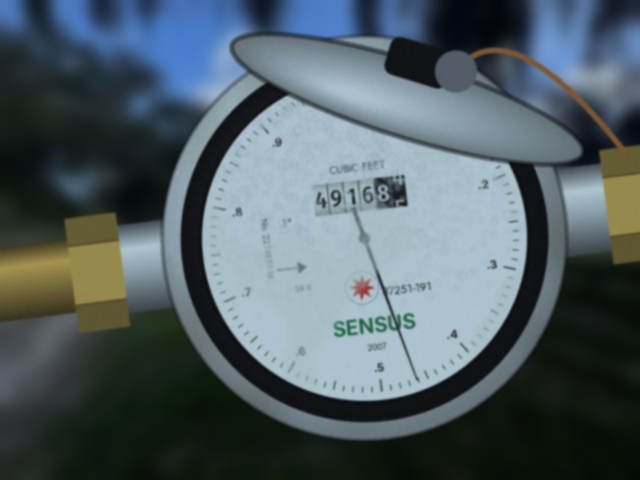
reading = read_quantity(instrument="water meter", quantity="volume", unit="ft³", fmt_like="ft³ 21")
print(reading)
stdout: ft³ 491684.46
